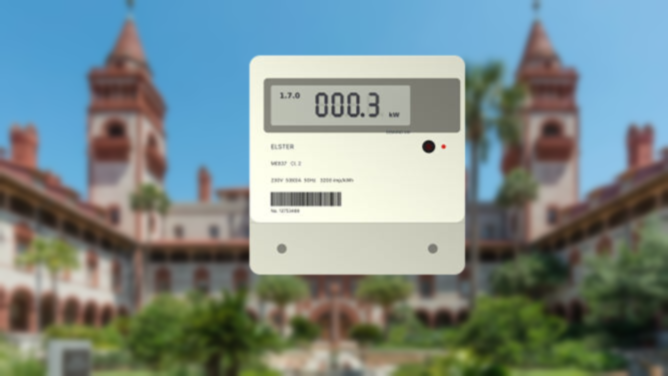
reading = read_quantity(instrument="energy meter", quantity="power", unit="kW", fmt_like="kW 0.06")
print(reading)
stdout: kW 0.3
